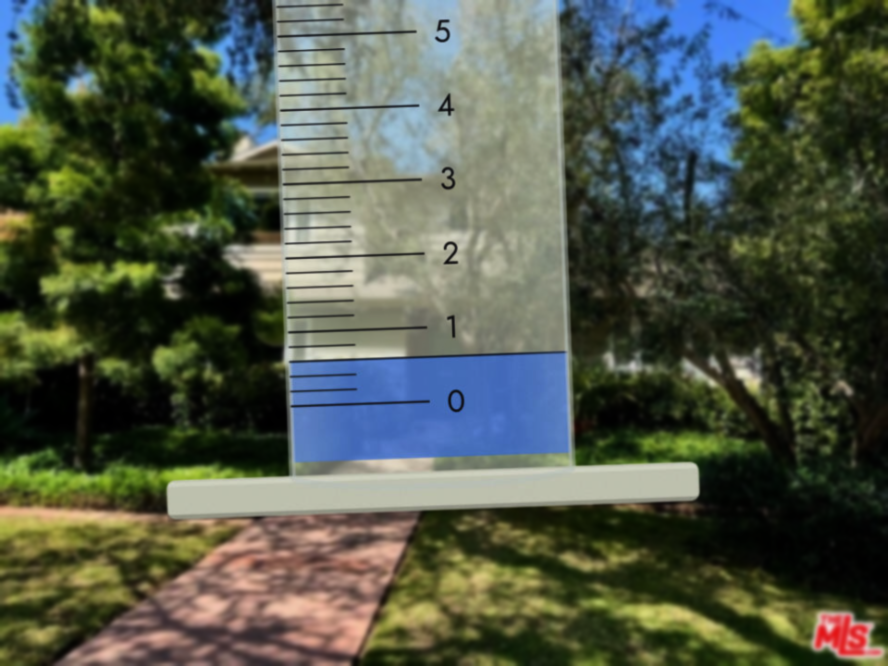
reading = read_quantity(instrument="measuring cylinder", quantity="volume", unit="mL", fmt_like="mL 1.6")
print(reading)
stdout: mL 0.6
